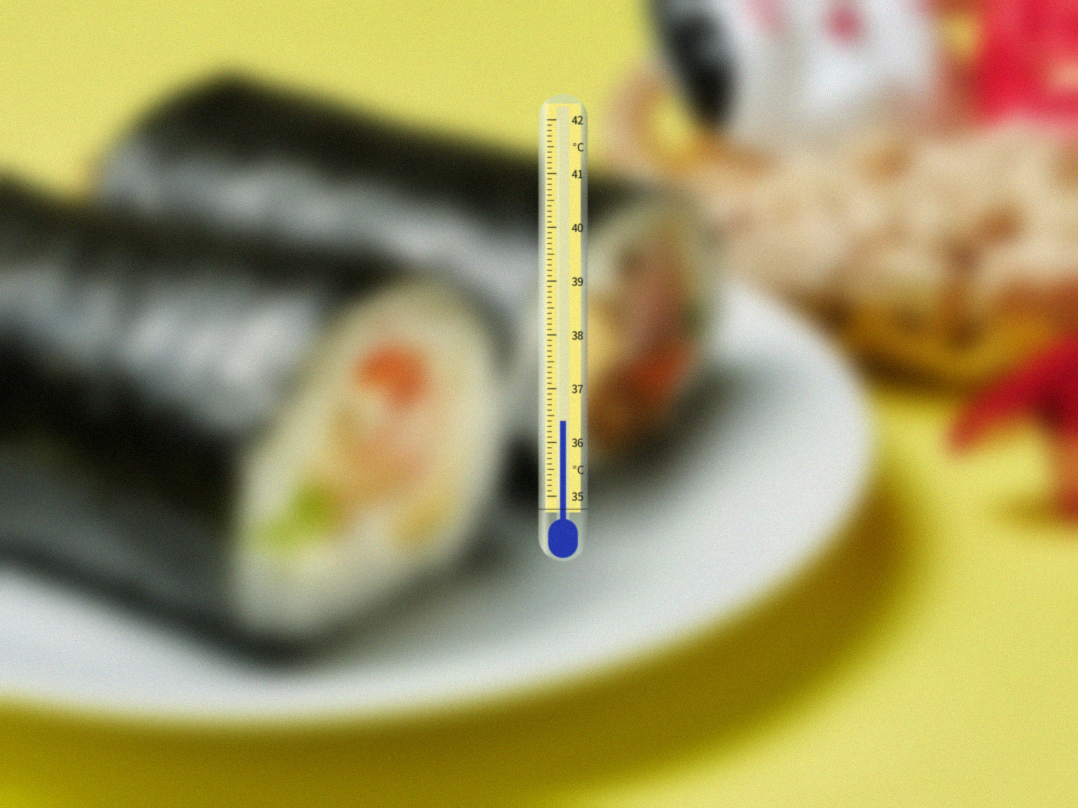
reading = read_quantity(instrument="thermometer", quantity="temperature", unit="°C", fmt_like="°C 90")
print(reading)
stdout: °C 36.4
